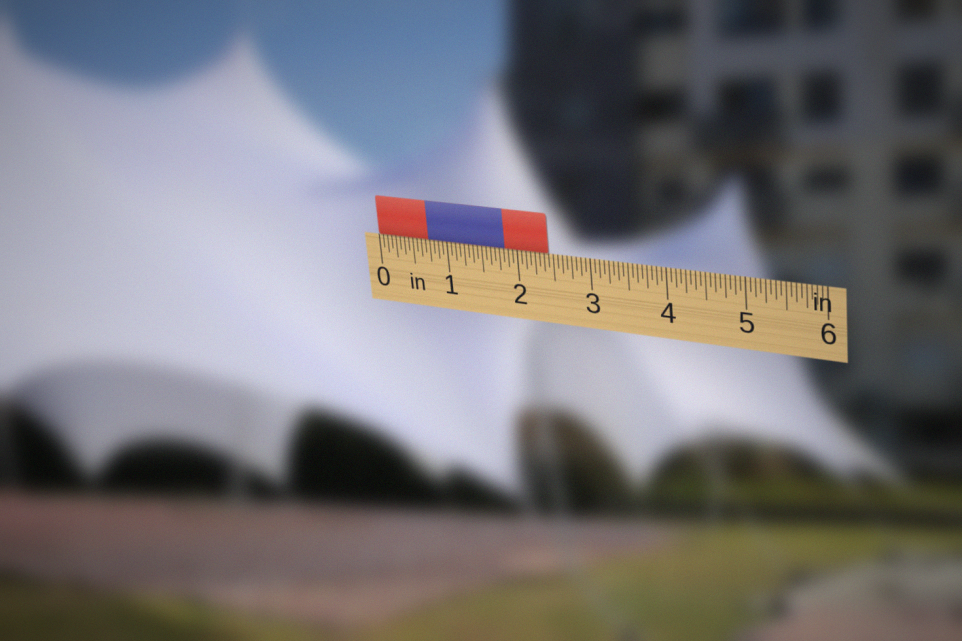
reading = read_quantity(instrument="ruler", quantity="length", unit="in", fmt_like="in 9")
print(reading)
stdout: in 2.4375
